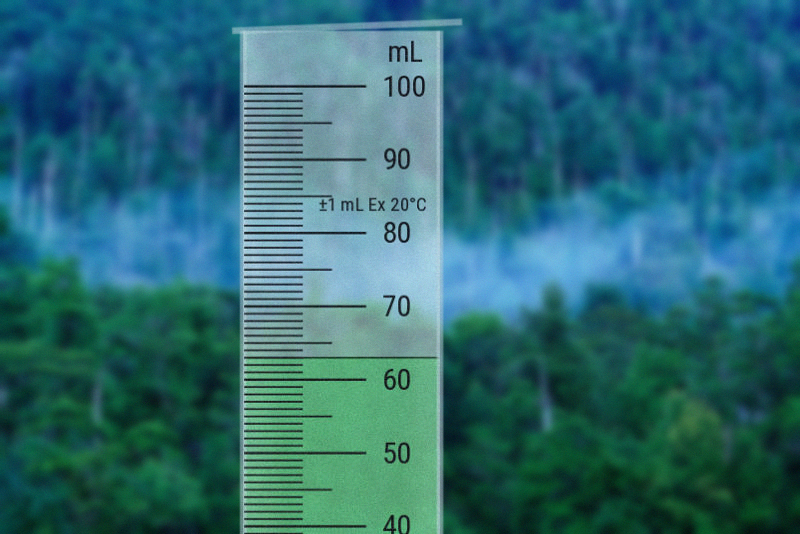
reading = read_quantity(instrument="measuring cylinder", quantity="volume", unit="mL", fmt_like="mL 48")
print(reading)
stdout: mL 63
